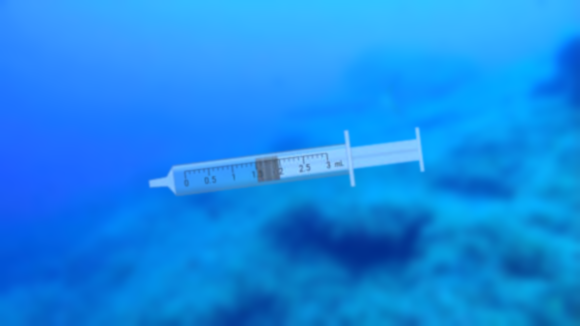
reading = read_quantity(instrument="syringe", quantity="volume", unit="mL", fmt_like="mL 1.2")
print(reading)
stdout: mL 1.5
